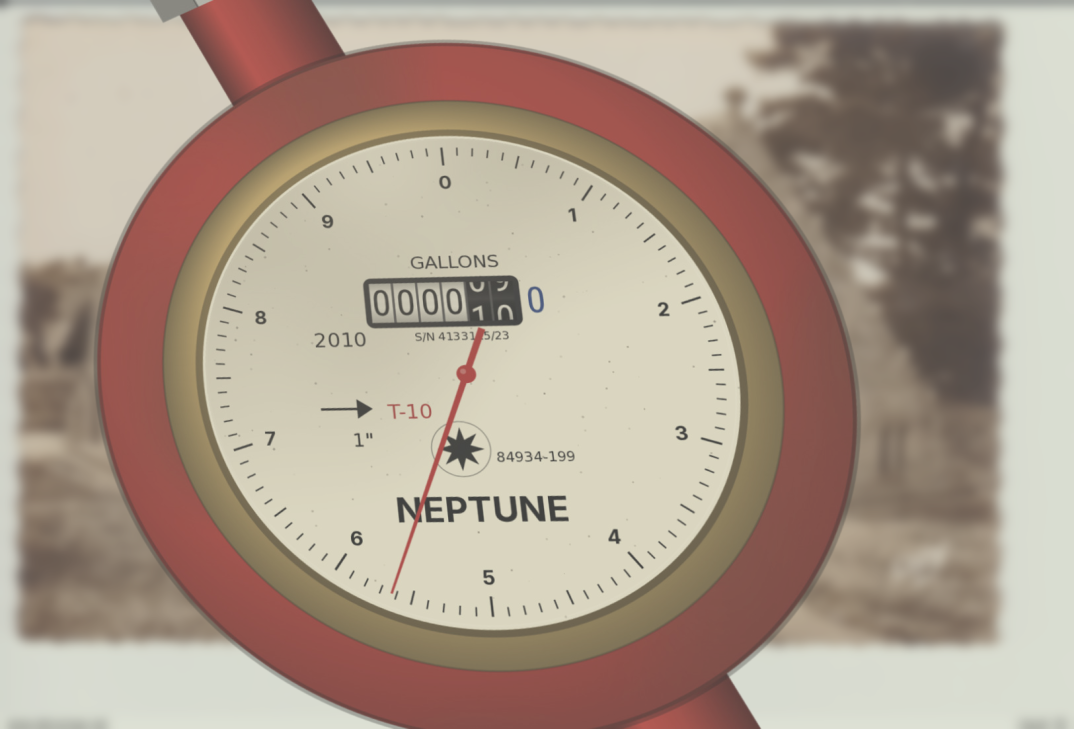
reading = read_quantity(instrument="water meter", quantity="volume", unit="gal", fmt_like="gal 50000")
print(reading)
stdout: gal 95.6
